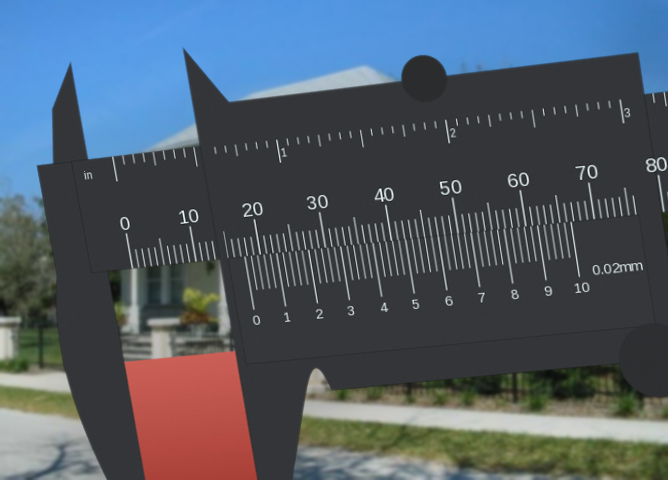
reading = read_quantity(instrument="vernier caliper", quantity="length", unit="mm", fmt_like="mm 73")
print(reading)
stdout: mm 17.6
